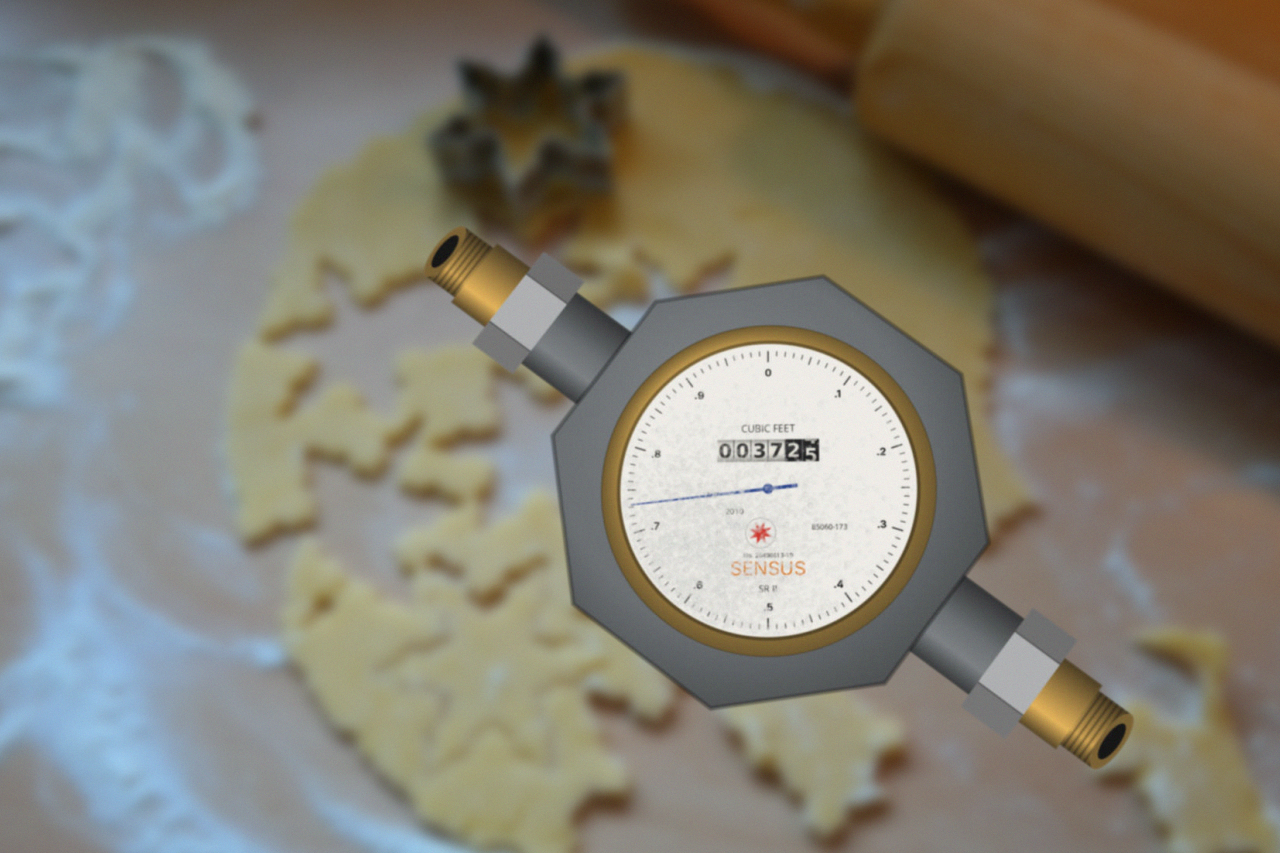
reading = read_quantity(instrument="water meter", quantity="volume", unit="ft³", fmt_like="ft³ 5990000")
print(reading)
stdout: ft³ 3724.73
